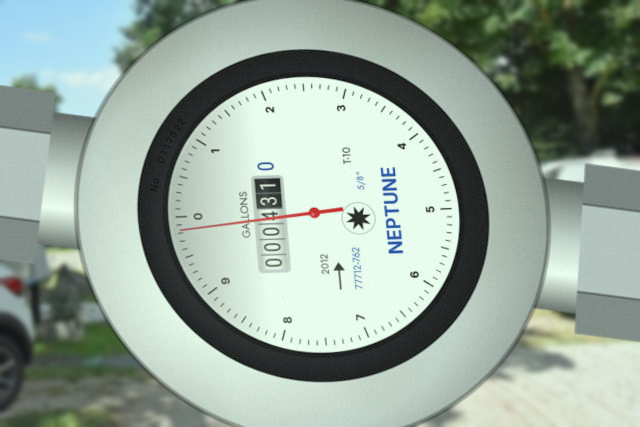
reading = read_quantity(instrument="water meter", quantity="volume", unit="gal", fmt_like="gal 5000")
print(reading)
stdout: gal 4309.8
